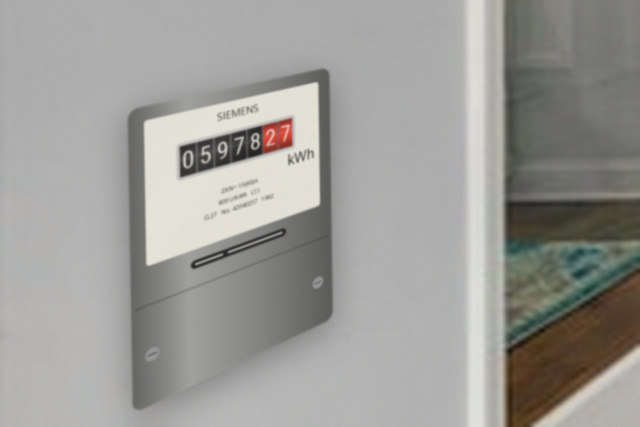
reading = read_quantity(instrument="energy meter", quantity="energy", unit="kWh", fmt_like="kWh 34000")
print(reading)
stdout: kWh 5978.27
